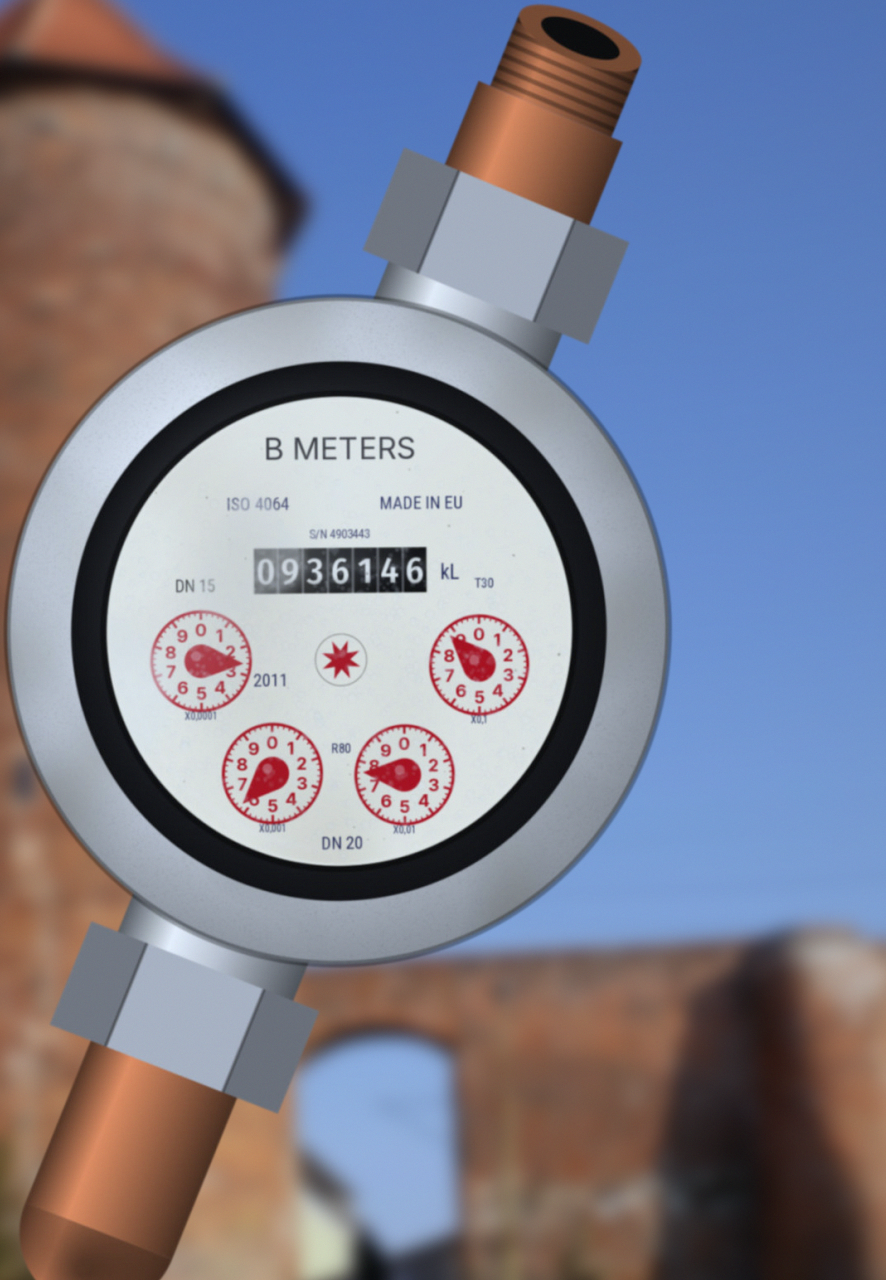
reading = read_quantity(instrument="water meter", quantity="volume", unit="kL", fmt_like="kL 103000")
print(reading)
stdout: kL 936146.8762
